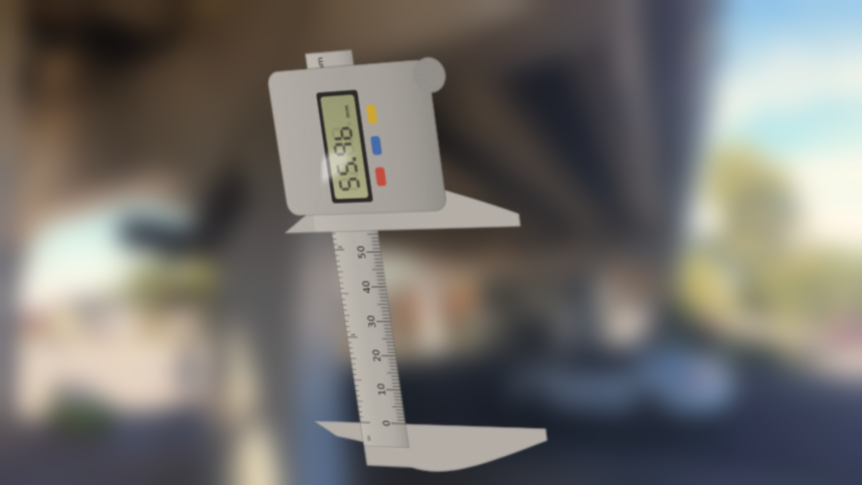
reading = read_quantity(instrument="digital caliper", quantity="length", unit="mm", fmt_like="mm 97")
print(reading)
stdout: mm 55.96
